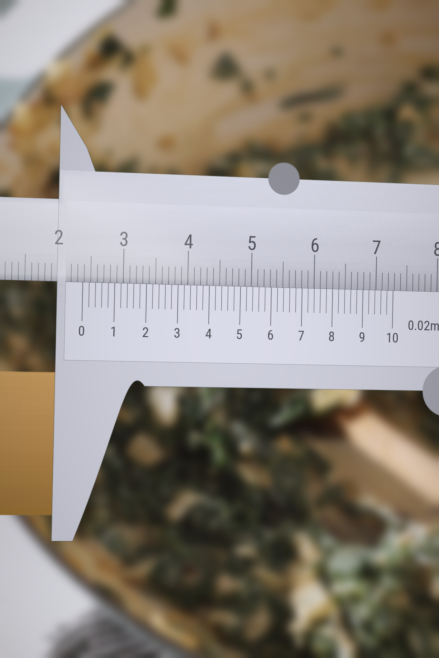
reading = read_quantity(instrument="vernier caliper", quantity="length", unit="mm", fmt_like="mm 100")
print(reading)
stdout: mm 23.8
